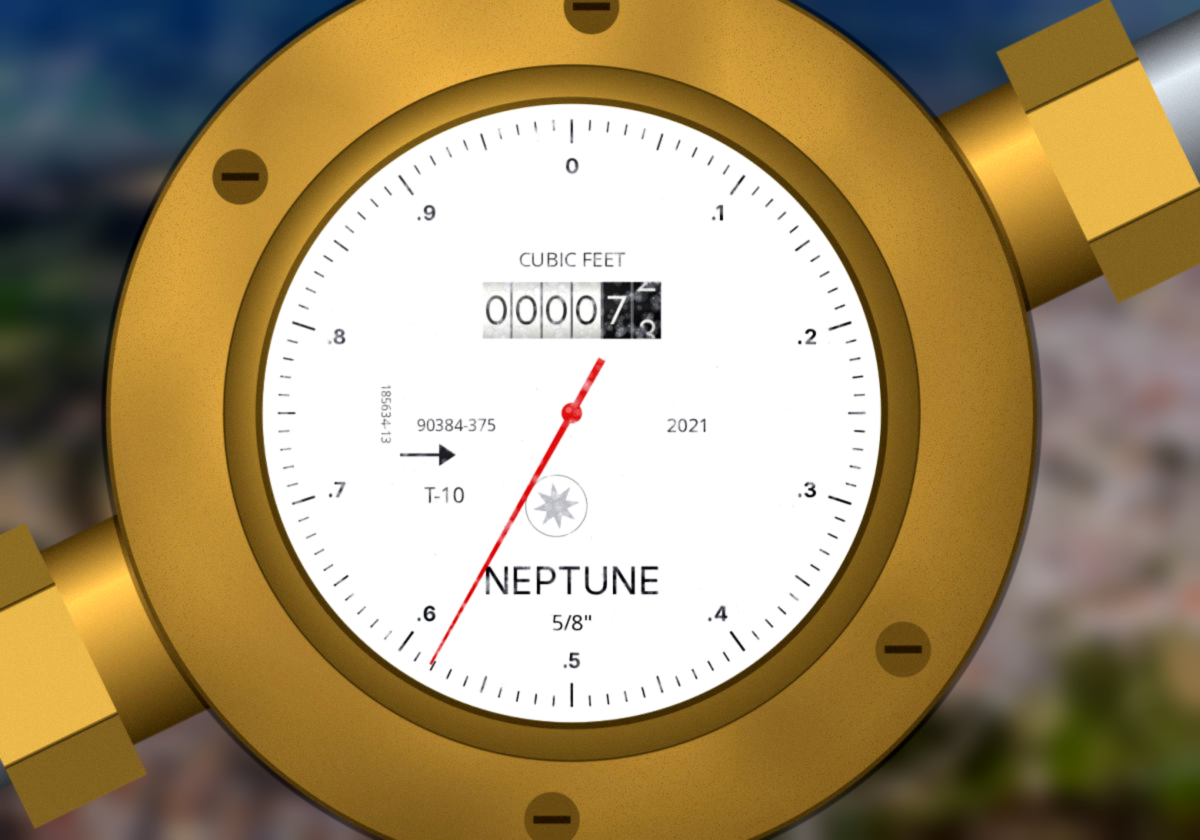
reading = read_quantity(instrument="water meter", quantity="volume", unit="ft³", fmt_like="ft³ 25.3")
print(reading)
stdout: ft³ 72.58
